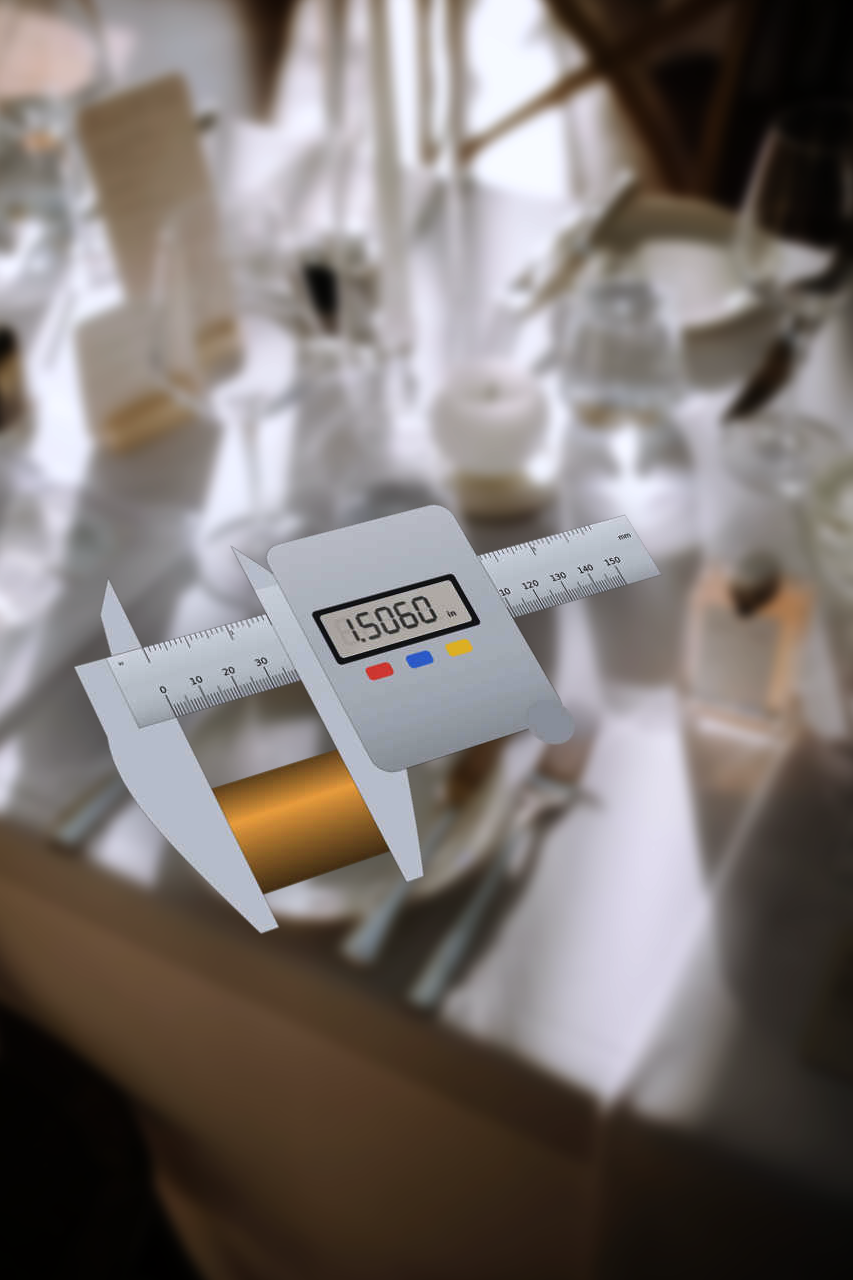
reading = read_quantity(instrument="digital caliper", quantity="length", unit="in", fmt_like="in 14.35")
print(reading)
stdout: in 1.5060
